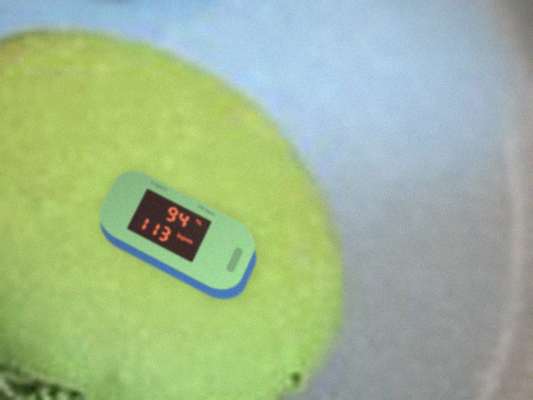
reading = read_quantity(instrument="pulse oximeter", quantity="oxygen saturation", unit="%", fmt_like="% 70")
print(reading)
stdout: % 94
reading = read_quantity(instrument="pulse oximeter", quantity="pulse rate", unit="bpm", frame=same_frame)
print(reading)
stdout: bpm 113
